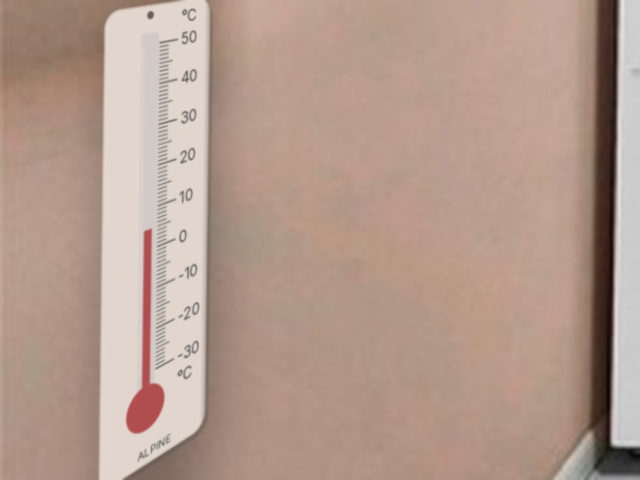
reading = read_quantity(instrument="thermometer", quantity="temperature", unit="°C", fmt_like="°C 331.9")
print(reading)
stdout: °C 5
